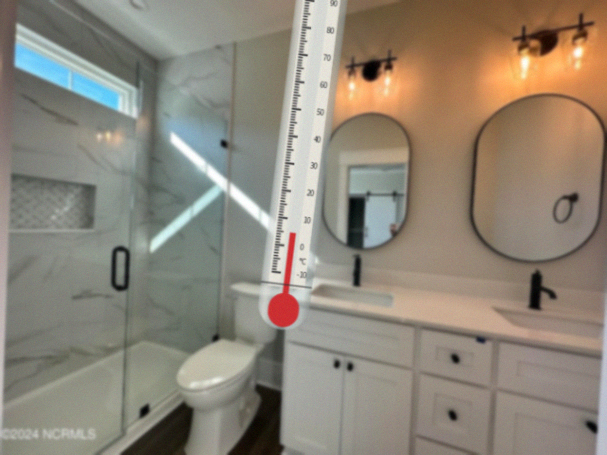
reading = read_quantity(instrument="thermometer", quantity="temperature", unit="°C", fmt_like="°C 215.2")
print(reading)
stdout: °C 5
